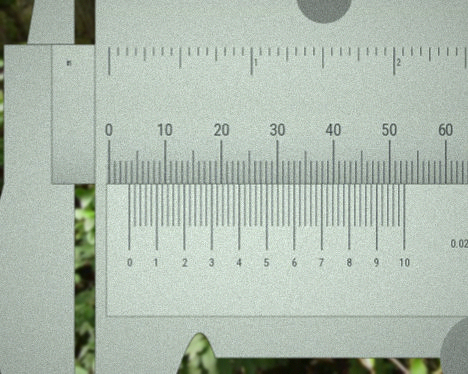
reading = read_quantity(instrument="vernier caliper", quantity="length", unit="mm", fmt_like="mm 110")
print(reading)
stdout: mm 3.6
